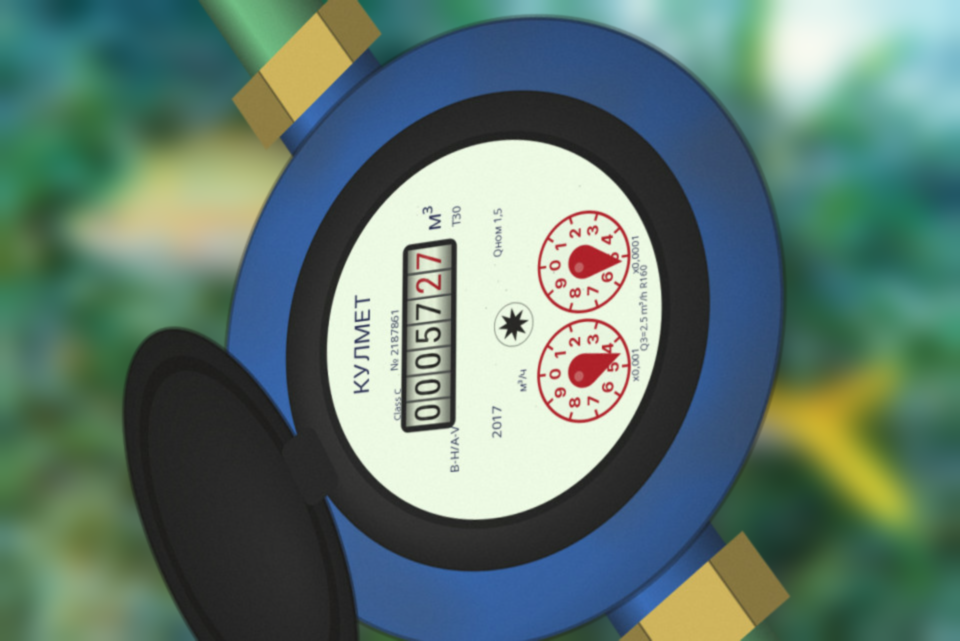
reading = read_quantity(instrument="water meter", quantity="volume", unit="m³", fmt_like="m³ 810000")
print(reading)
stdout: m³ 57.2745
